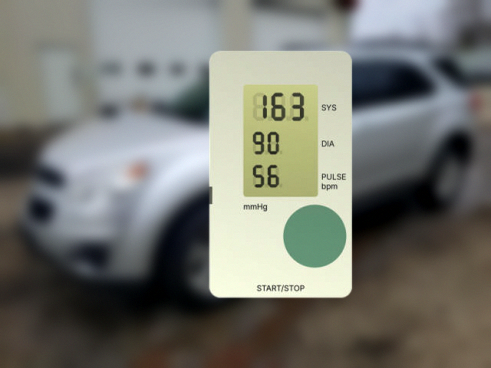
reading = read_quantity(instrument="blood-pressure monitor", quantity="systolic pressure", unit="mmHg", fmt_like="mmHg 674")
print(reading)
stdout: mmHg 163
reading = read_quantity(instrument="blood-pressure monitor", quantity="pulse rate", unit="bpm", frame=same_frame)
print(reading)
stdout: bpm 56
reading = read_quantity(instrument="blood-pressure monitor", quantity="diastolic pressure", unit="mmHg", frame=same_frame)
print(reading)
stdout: mmHg 90
